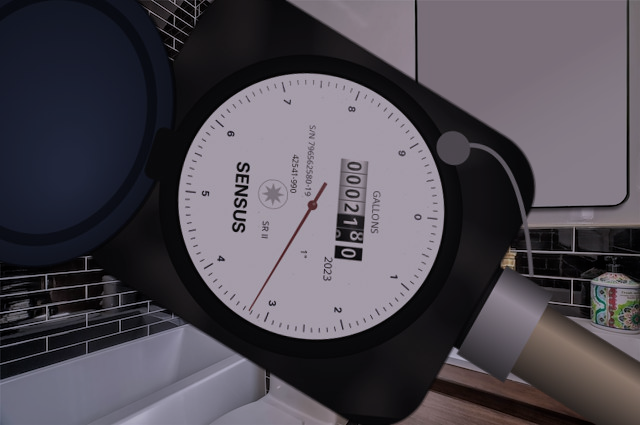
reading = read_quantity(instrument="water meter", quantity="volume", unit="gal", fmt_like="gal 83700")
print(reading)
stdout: gal 2183.2
